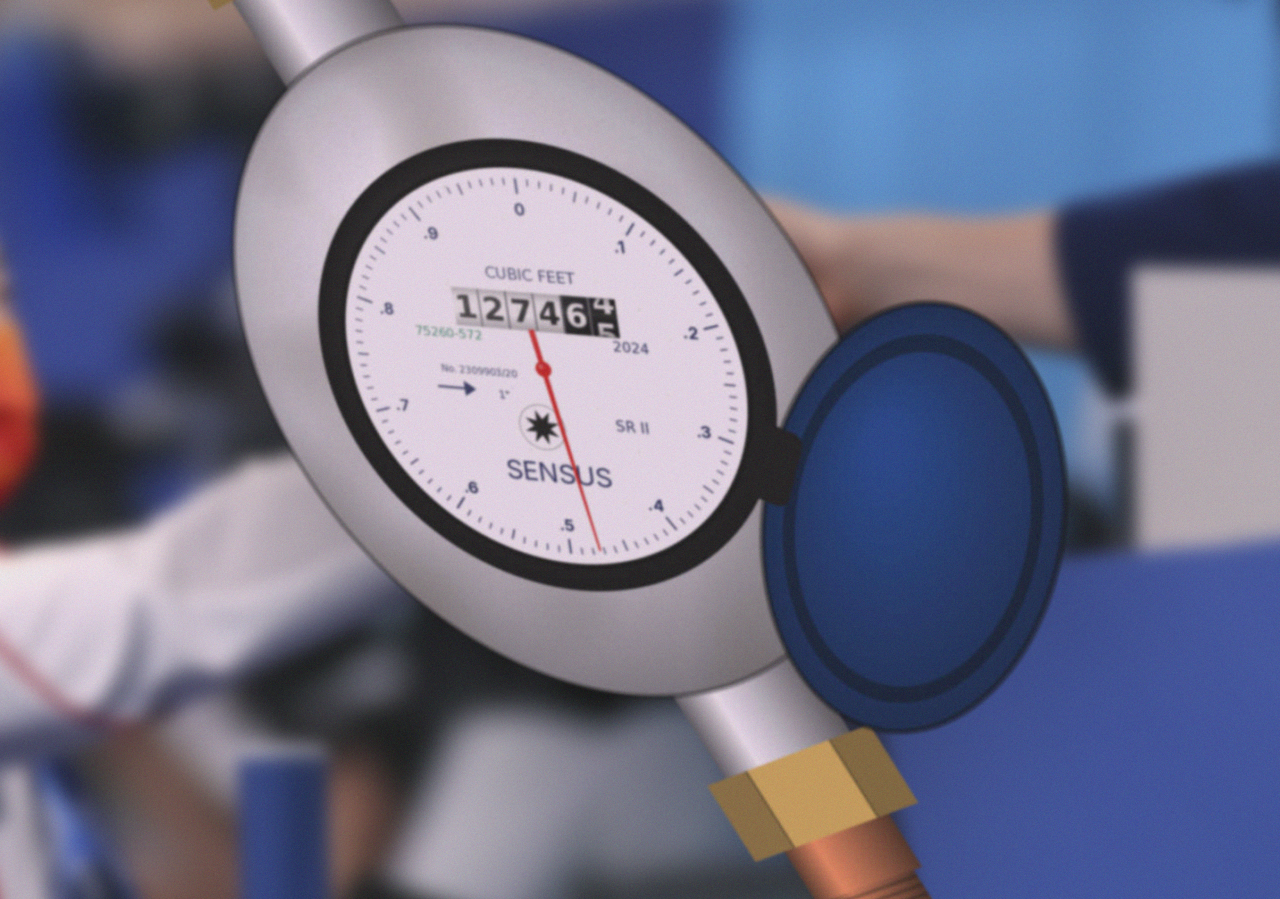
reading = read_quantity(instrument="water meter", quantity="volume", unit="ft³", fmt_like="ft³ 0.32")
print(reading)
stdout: ft³ 127464.47
